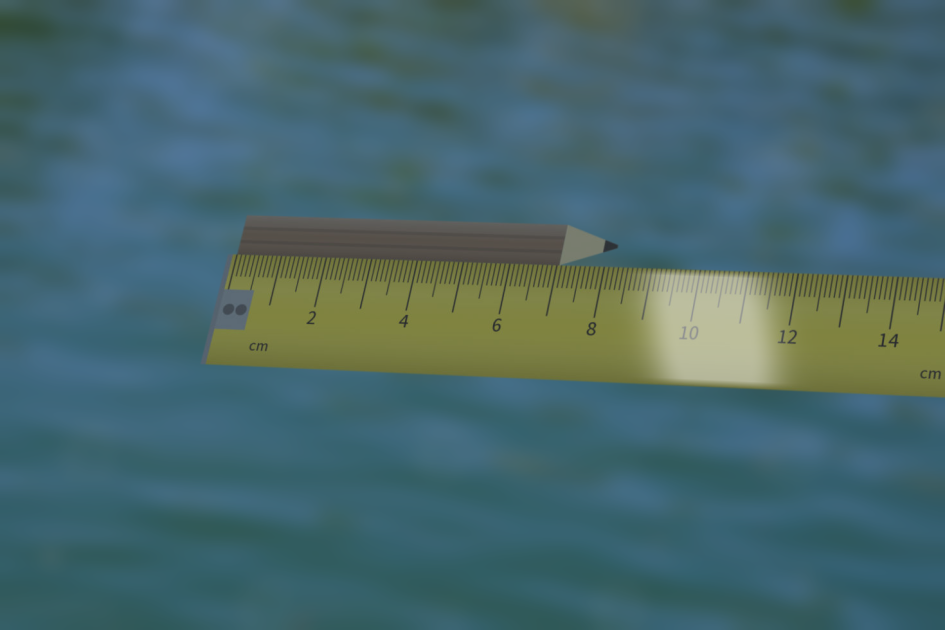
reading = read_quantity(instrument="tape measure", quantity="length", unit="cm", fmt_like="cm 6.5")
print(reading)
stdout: cm 8.2
